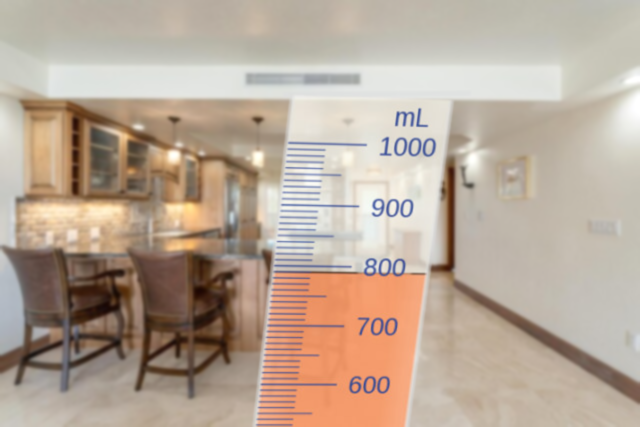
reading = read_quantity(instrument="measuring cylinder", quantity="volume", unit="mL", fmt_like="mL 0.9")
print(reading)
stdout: mL 790
